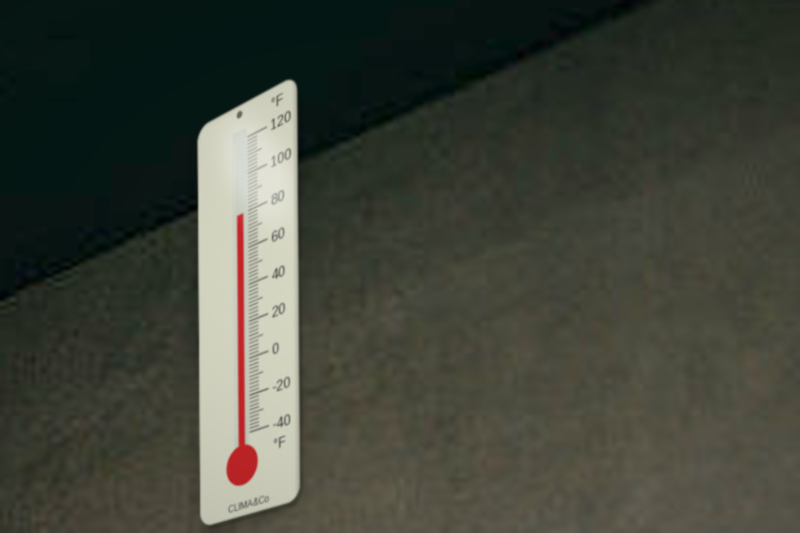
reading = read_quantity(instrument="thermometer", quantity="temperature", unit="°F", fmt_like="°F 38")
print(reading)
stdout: °F 80
